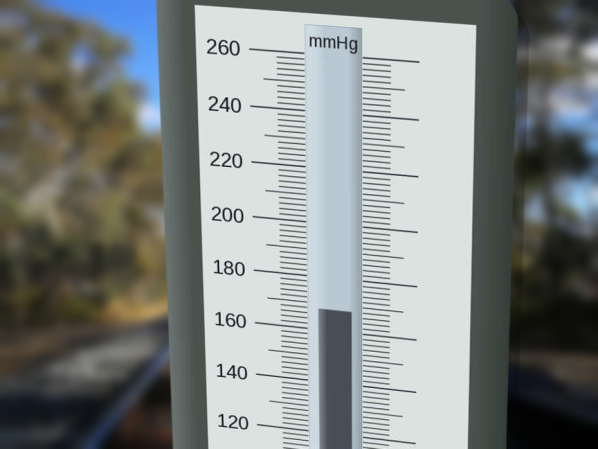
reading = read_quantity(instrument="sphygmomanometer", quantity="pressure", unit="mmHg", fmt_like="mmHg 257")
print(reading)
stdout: mmHg 168
